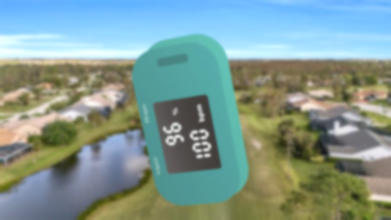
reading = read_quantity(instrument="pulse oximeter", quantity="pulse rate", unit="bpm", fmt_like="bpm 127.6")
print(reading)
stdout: bpm 100
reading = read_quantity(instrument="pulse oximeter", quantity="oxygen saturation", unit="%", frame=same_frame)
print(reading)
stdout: % 96
